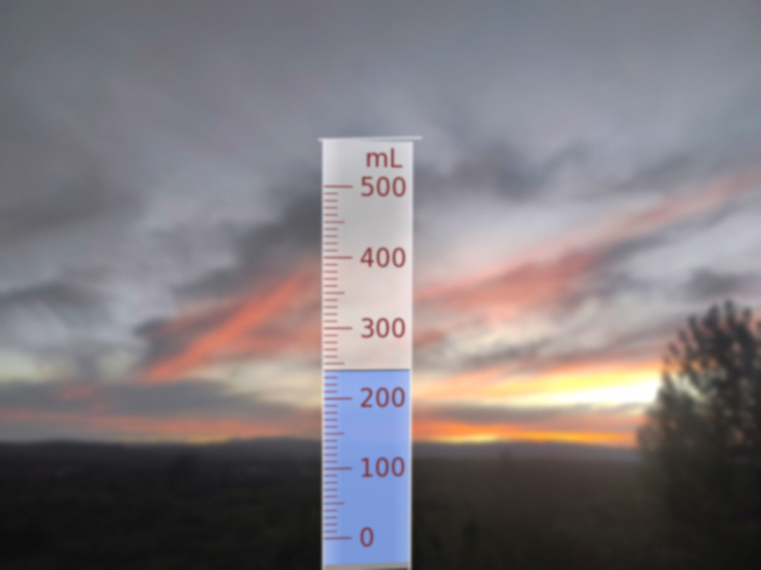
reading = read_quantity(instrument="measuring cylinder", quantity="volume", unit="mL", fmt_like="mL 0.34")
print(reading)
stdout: mL 240
